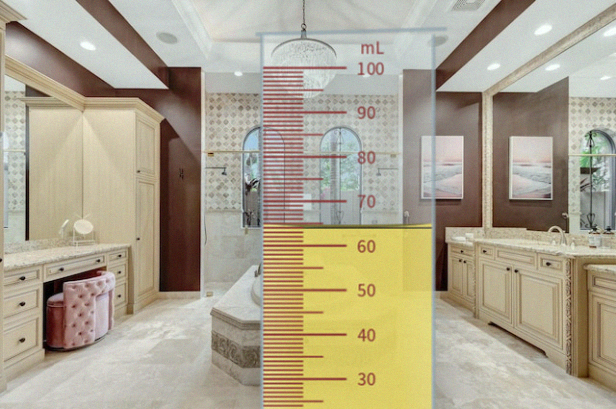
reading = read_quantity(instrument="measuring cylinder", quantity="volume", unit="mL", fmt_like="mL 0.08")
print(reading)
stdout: mL 64
